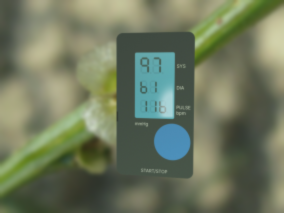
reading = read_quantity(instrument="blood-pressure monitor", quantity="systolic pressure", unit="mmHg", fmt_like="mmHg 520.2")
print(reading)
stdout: mmHg 97
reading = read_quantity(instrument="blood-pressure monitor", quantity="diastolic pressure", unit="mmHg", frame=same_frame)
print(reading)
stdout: mmHg 61
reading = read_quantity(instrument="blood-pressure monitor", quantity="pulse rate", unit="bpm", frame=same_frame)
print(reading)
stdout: bpm 116
